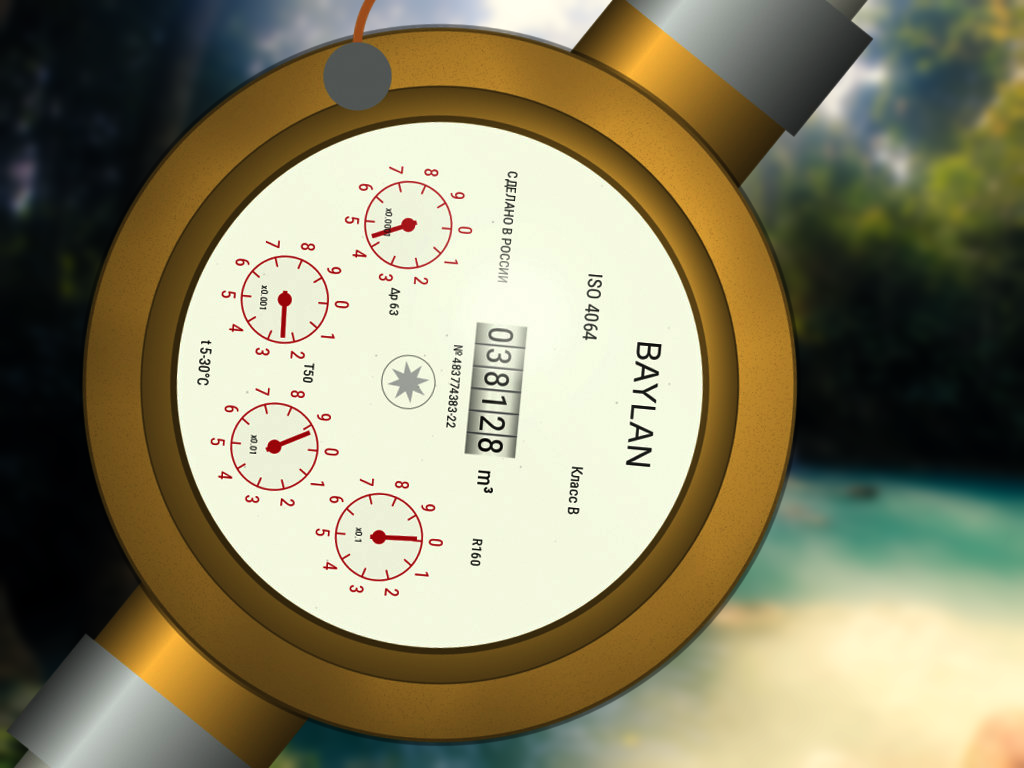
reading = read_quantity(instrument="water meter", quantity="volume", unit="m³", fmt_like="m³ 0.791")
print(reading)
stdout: m³ 38127.9924
